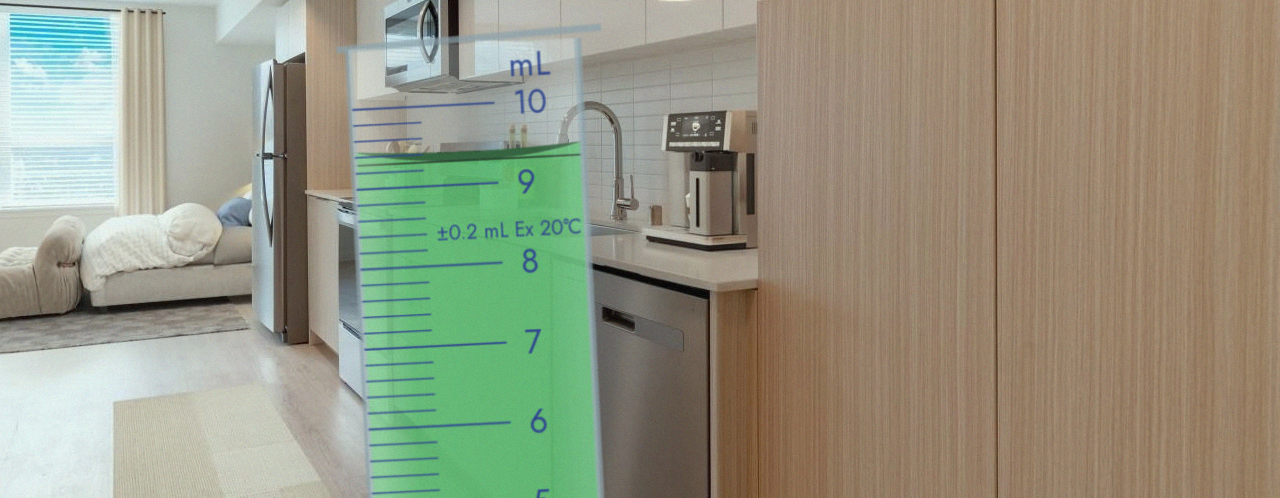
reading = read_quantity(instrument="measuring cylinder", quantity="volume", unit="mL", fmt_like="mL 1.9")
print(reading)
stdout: mL 9.3
